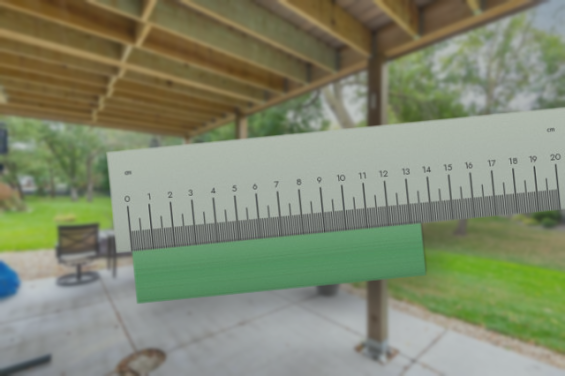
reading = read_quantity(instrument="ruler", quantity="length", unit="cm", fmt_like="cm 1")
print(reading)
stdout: cm 13.5
